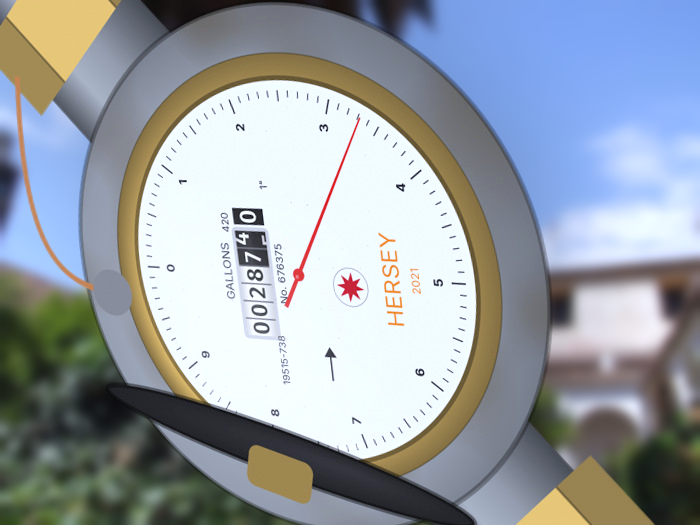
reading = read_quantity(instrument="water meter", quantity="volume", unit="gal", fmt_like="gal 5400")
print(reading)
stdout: gal 28743.3
